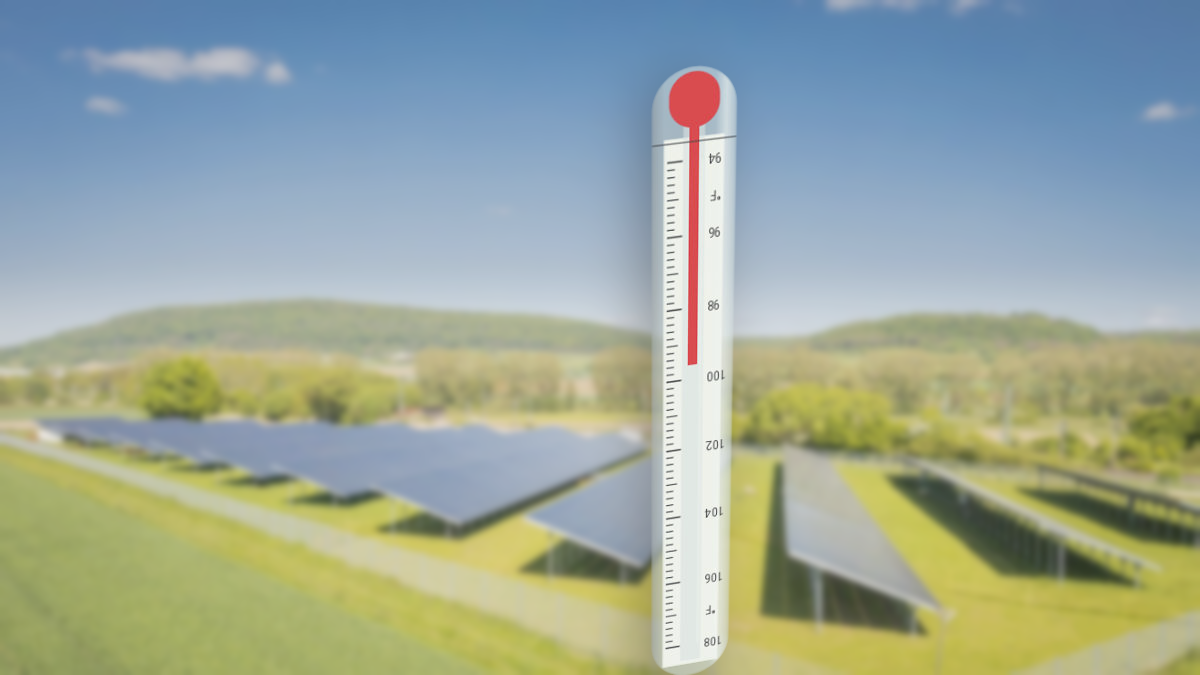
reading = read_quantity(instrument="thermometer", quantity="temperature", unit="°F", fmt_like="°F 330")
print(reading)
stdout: °F 99.6
